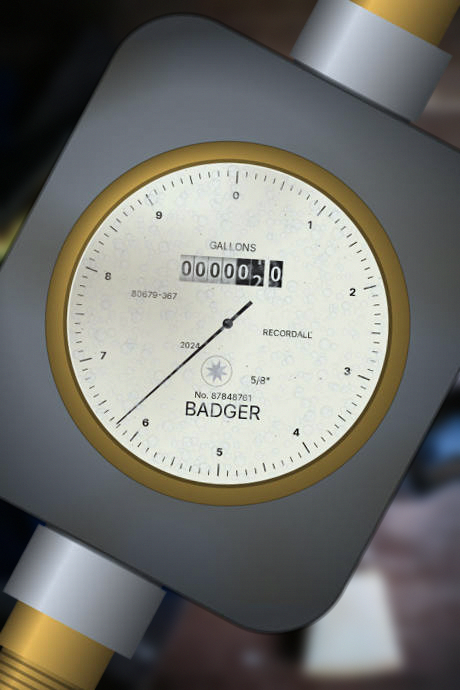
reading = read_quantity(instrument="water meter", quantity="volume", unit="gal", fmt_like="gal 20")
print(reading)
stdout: gal 16.2
